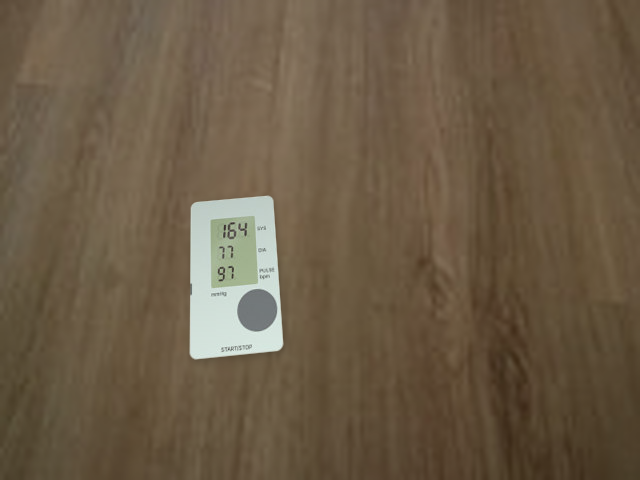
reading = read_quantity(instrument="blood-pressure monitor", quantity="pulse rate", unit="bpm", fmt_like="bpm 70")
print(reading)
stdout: bpm 97
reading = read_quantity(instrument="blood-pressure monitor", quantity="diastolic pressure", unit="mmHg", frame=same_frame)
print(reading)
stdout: mmHg 77
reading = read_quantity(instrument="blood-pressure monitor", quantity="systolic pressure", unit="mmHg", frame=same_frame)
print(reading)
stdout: mmHg 164
